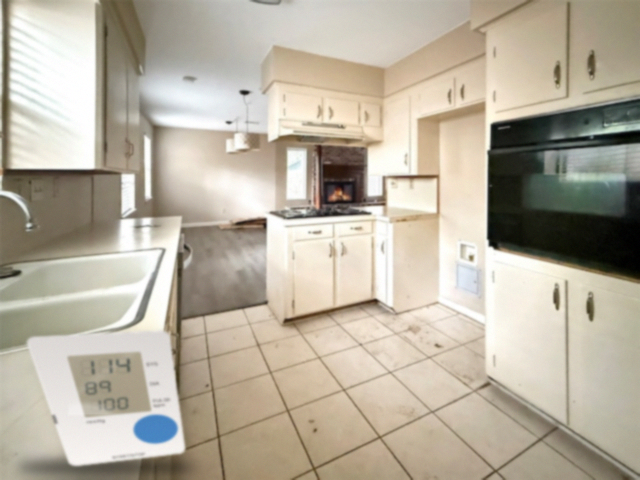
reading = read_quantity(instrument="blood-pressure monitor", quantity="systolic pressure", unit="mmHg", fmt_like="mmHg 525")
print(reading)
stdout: mmHg 114
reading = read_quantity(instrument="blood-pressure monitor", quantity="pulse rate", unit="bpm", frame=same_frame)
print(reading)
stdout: bpm 100
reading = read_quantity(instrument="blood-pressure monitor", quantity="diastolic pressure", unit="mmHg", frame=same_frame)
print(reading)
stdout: mmHg 89
